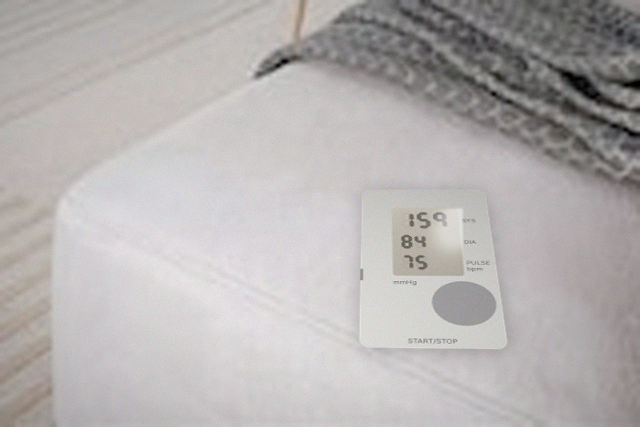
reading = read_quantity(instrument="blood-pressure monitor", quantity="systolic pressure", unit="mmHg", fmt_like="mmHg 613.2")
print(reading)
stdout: mmHg 159
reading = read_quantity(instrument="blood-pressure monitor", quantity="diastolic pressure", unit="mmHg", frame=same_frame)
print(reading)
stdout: mmHg 84
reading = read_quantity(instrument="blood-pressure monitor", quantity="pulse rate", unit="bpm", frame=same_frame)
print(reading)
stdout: bpm 75
